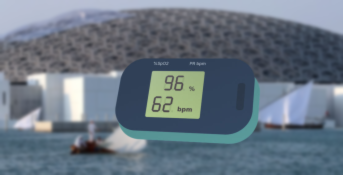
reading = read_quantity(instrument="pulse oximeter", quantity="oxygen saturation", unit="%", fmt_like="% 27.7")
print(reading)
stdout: % 96
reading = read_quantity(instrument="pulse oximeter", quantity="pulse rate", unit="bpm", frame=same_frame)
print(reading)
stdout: bpm 62
